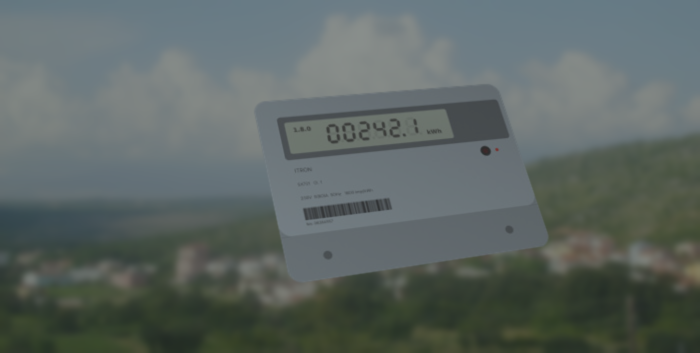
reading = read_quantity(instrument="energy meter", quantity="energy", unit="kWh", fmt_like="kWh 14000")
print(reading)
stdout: kWh 242.1
